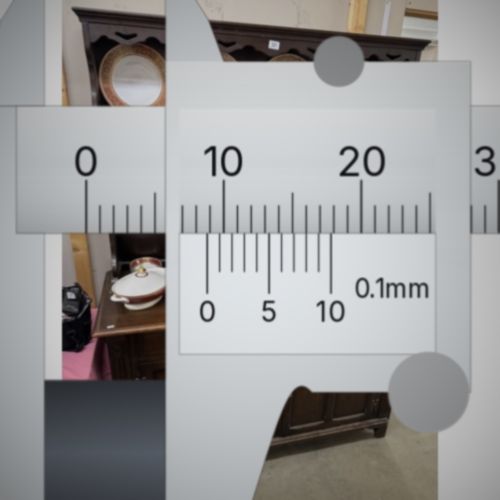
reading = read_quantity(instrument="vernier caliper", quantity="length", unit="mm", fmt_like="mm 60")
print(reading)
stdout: mm 8.8
